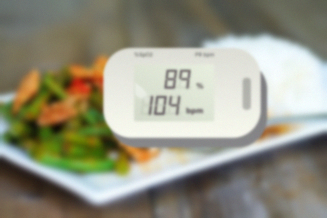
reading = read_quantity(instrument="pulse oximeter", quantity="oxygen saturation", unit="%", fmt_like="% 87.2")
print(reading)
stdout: % 89
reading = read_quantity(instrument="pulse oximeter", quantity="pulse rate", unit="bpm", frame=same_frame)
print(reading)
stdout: bpm 104
